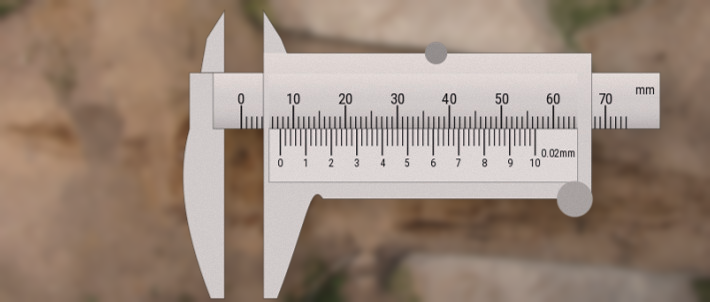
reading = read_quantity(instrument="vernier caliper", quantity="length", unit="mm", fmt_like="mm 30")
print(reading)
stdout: mm 7.5
